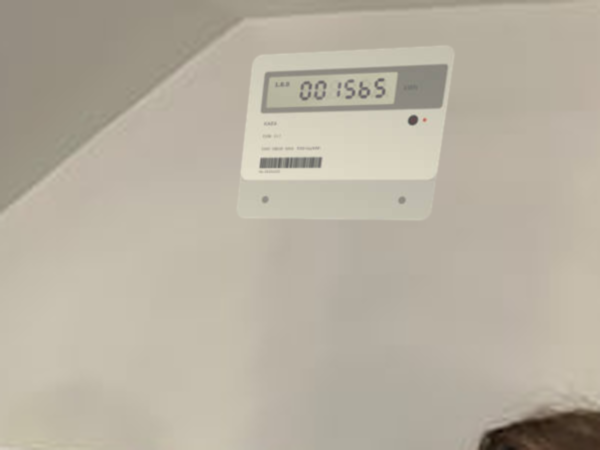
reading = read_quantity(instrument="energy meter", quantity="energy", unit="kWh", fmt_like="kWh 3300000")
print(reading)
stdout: kWh 1565
